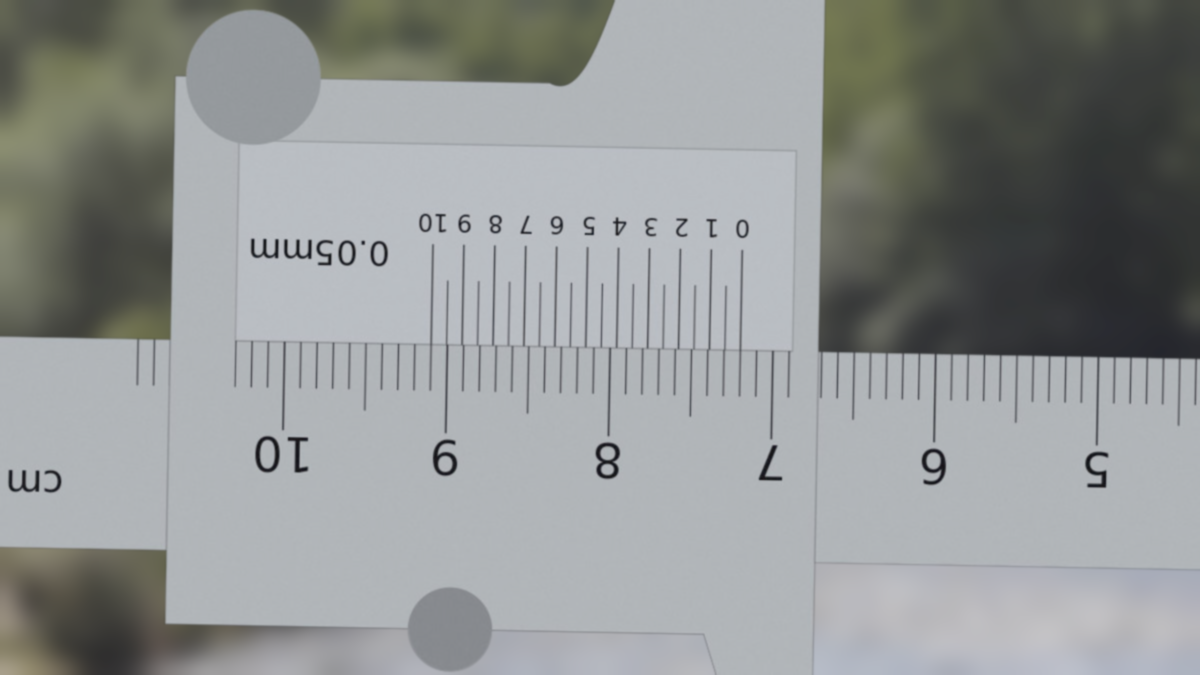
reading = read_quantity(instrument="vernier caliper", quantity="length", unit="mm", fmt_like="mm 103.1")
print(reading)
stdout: mm 72.0
